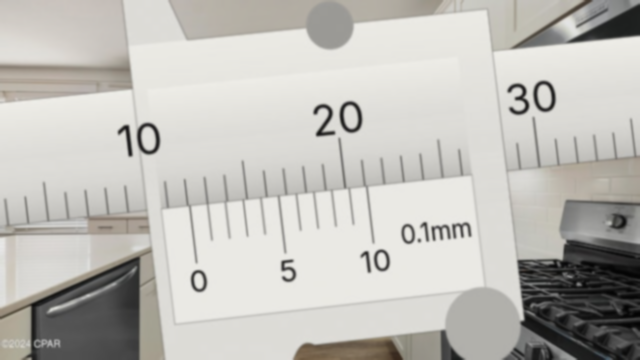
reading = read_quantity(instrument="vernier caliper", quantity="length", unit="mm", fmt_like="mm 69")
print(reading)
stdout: mm 12.1
